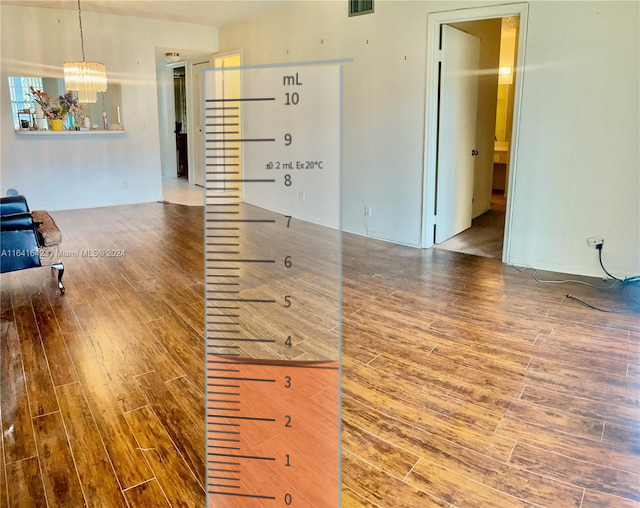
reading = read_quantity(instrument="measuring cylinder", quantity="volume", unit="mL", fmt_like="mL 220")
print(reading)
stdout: mL 3.4
